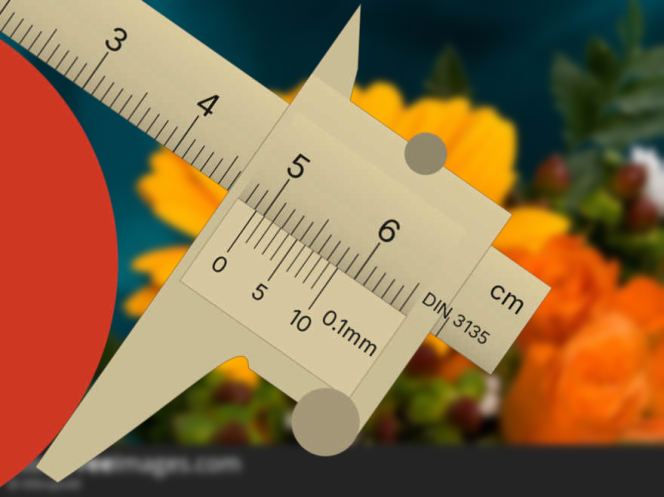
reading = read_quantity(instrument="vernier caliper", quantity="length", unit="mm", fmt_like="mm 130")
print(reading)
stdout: mm 49.2
